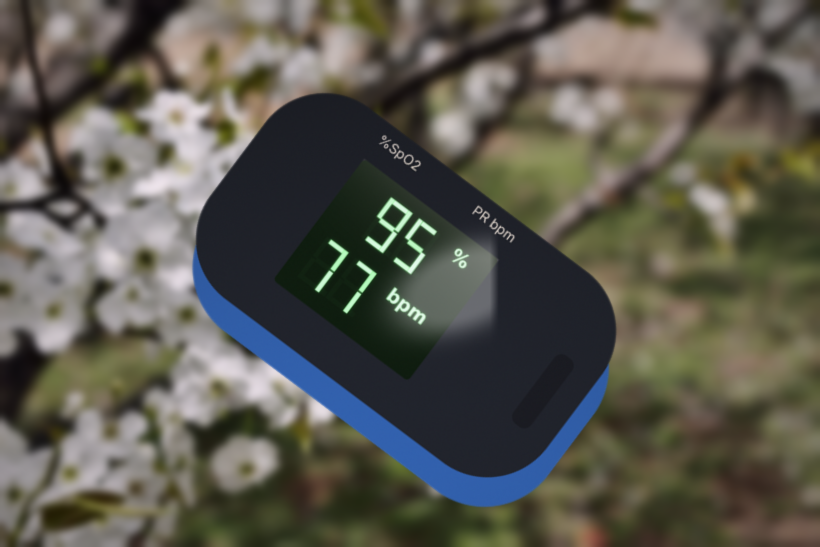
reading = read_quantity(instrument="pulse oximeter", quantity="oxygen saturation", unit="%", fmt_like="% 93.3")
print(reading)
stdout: % 95
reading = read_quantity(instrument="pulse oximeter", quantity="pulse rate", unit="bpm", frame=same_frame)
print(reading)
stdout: bpm 77
